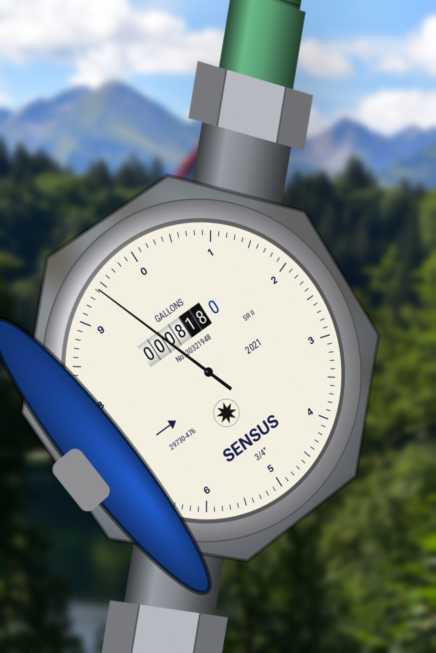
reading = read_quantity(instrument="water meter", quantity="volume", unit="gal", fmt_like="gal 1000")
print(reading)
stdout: gal 8179.4
